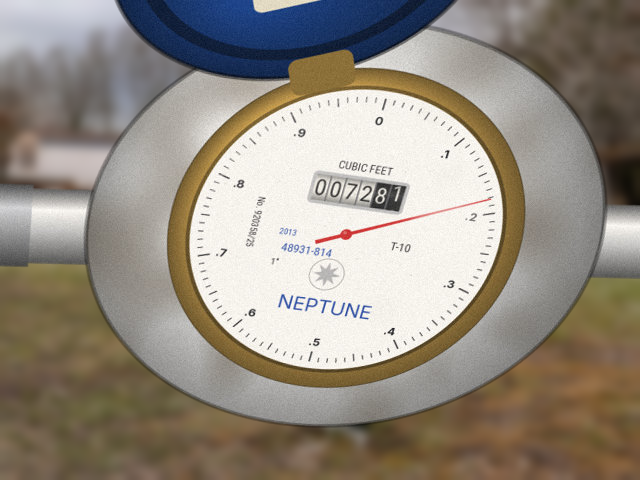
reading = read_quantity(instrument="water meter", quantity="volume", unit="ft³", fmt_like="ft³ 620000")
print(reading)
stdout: ft³ 7281.18
